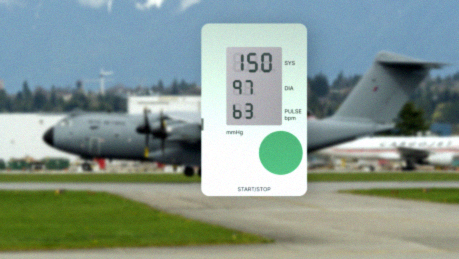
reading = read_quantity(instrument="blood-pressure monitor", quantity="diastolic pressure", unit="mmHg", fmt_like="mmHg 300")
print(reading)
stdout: mmHg 97
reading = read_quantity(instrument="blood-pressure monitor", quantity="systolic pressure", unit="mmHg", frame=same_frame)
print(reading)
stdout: mmHg 150
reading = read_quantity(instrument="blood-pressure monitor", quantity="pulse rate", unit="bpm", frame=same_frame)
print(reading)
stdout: bpm 63
